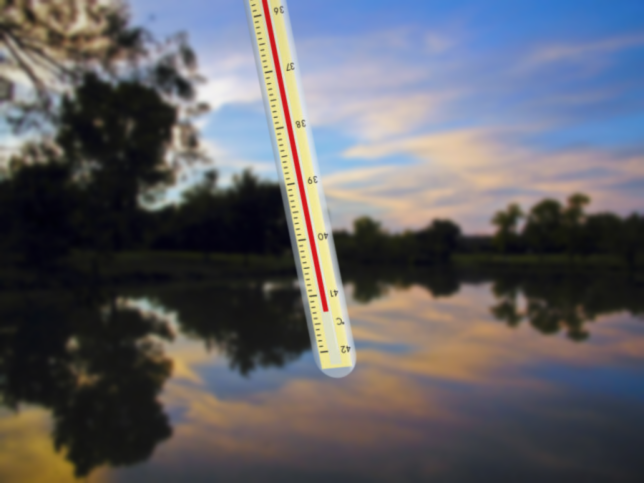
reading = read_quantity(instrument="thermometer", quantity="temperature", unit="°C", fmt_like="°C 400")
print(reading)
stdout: °C 41.3
